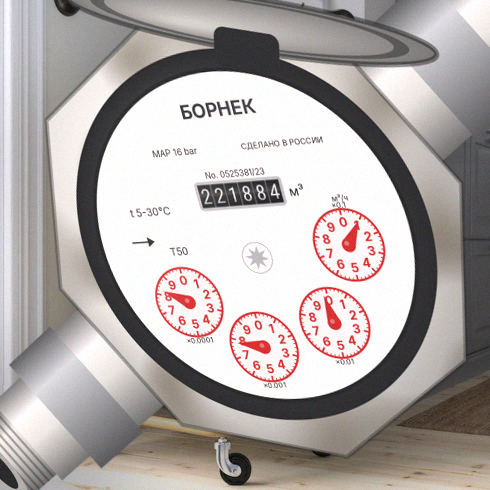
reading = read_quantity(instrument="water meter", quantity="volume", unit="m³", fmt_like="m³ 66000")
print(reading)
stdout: m³ 221884.0978
